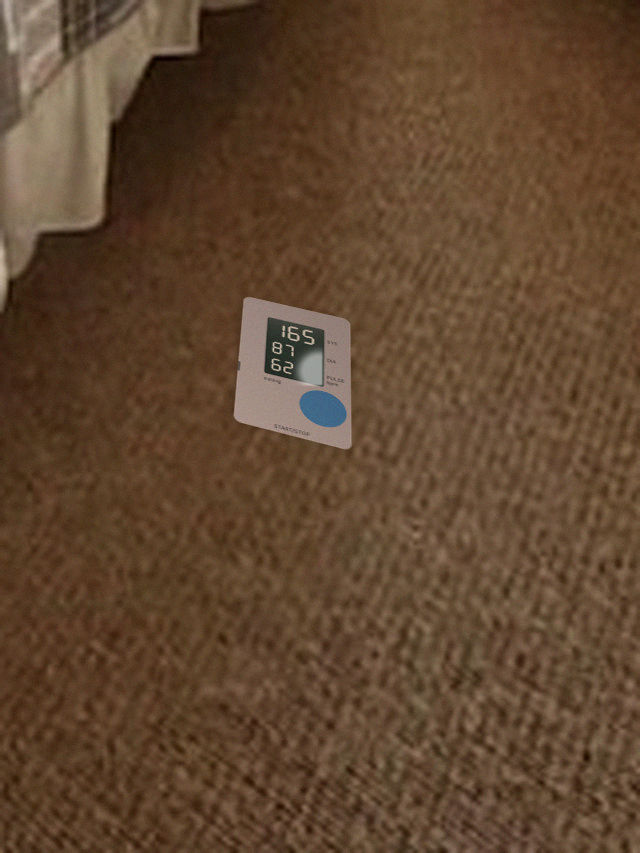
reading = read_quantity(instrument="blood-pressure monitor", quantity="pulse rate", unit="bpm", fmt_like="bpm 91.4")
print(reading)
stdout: bpm 62
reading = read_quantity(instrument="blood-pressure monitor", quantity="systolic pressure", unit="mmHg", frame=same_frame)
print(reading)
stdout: mmHg 165
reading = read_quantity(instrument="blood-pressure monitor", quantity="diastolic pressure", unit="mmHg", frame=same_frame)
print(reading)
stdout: mmHg 87
